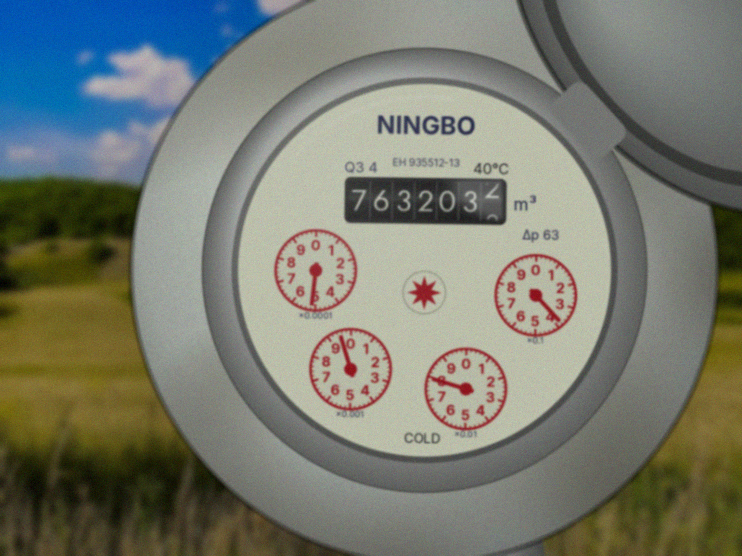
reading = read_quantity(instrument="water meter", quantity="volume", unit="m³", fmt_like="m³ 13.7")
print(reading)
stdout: m³ 7632032.3795
